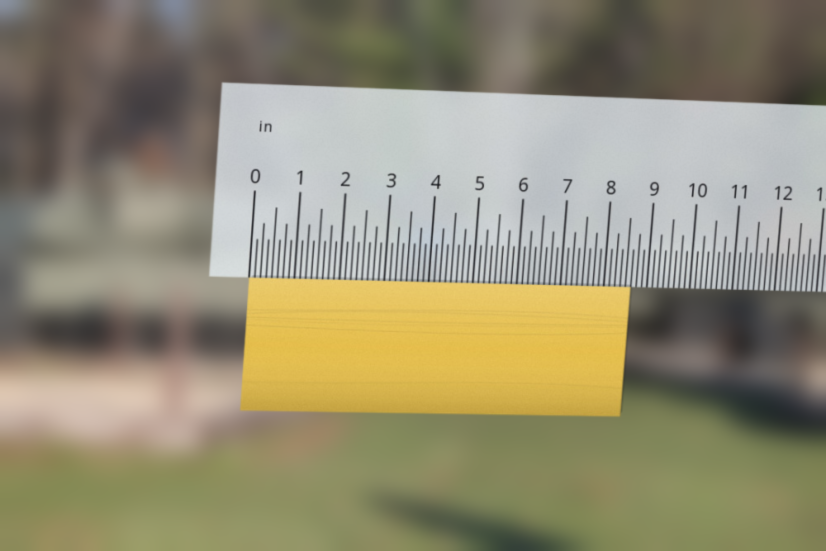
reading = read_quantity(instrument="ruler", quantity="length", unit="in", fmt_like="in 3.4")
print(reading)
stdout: in 8.625
